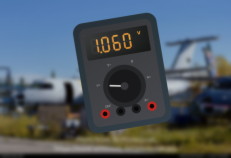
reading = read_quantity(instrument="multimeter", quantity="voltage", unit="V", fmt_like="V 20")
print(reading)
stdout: V 1.060
